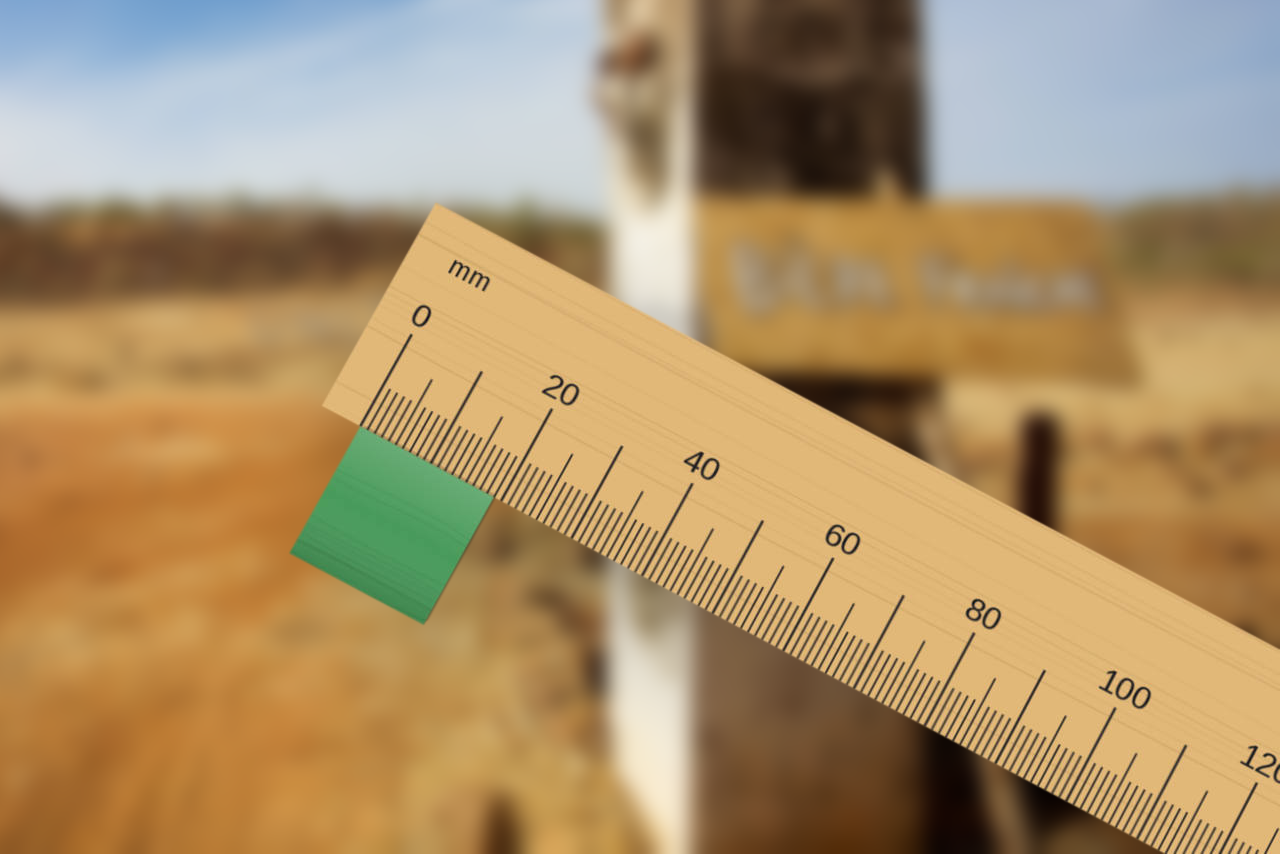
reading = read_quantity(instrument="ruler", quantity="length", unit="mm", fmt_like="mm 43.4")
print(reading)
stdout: mm 19
